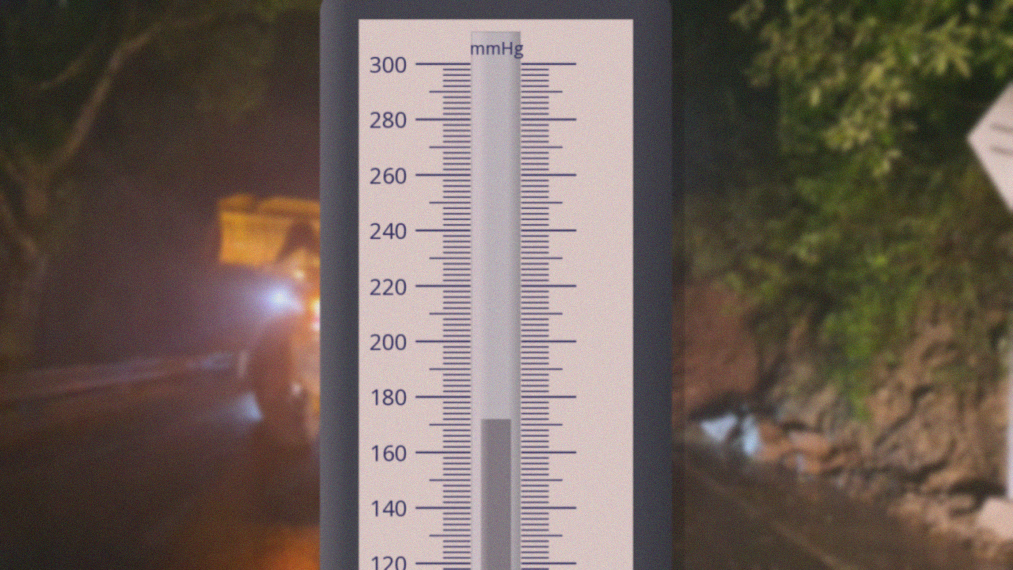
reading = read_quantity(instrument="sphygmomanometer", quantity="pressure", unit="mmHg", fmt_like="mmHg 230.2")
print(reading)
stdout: mmHg 172
